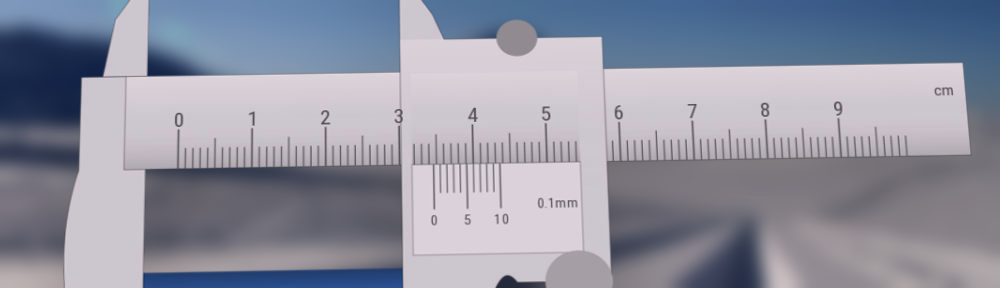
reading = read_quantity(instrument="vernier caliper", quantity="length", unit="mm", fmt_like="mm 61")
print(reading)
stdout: mm 34.6
